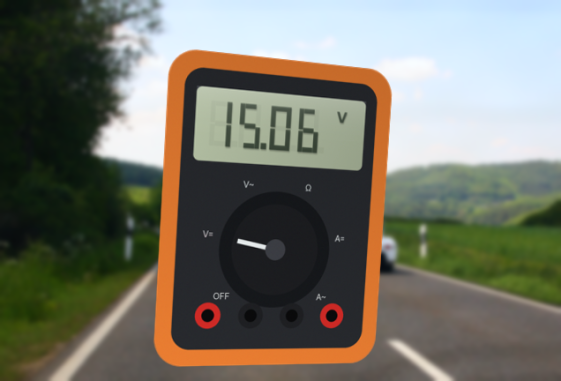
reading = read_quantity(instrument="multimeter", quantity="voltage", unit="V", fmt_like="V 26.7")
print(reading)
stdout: V 15.06
